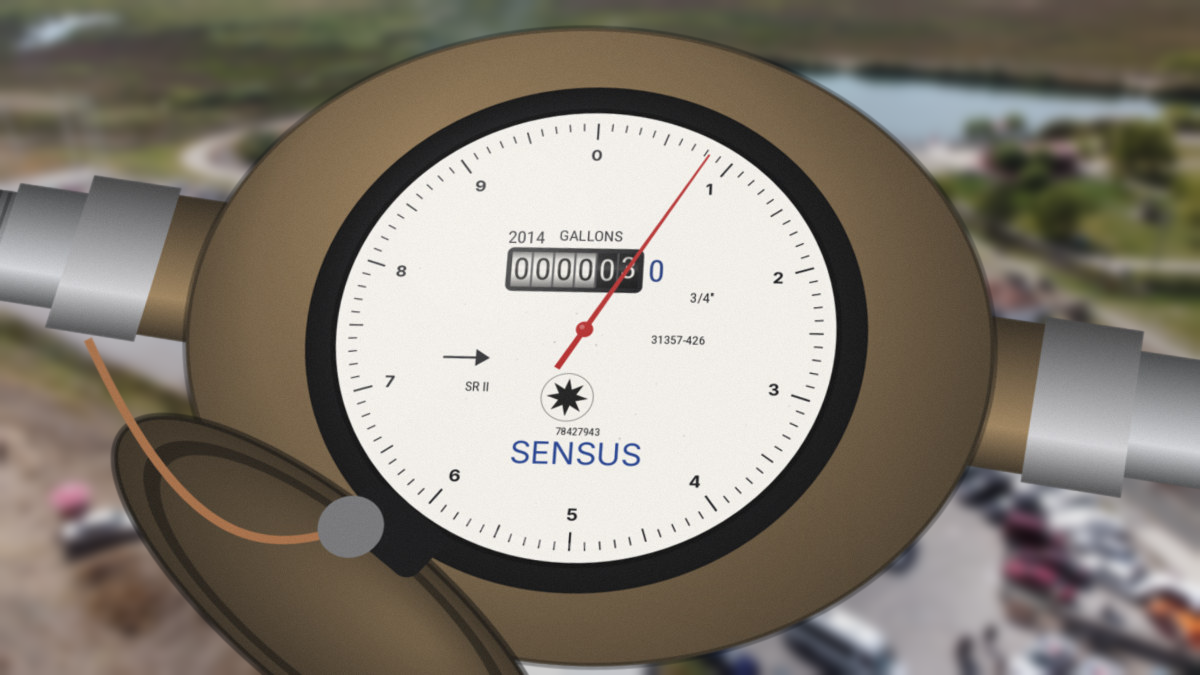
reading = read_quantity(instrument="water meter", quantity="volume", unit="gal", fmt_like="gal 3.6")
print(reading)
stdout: gal 30.8
